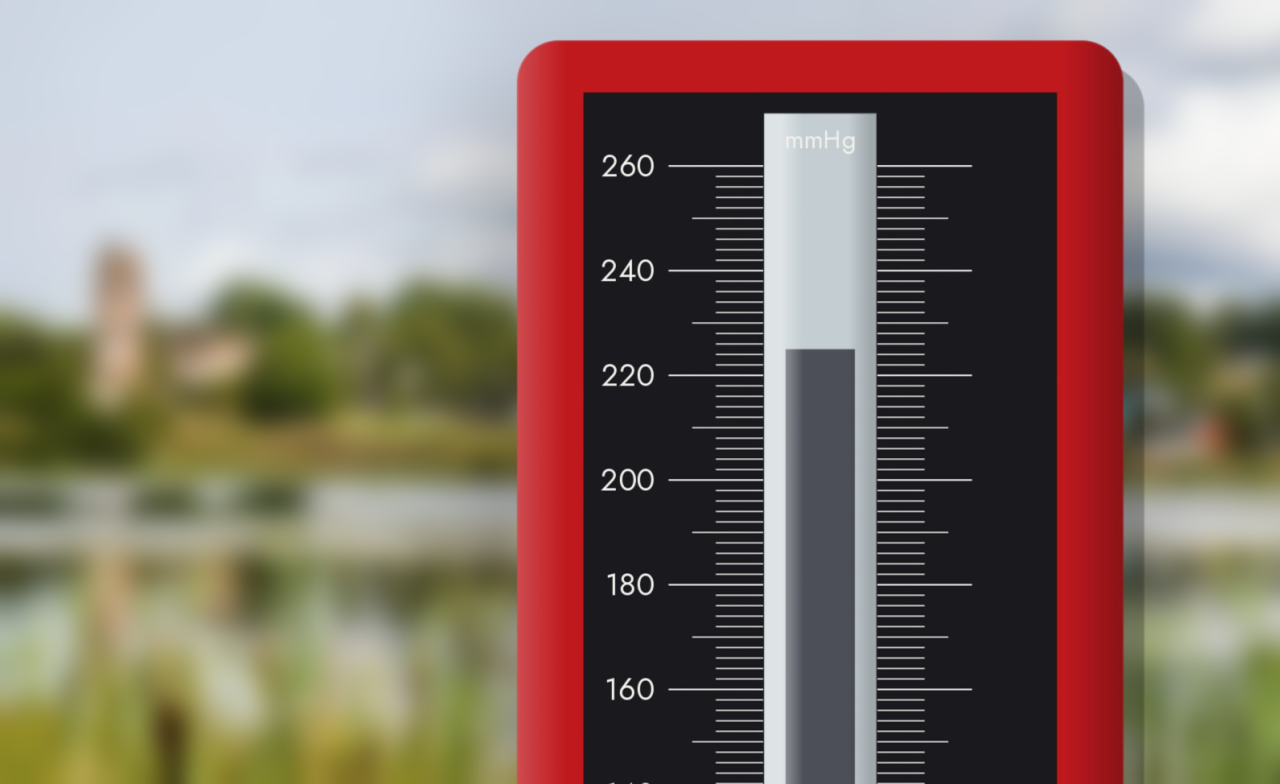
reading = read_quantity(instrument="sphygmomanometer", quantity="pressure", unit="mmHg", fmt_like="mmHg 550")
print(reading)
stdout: mmHg 225
